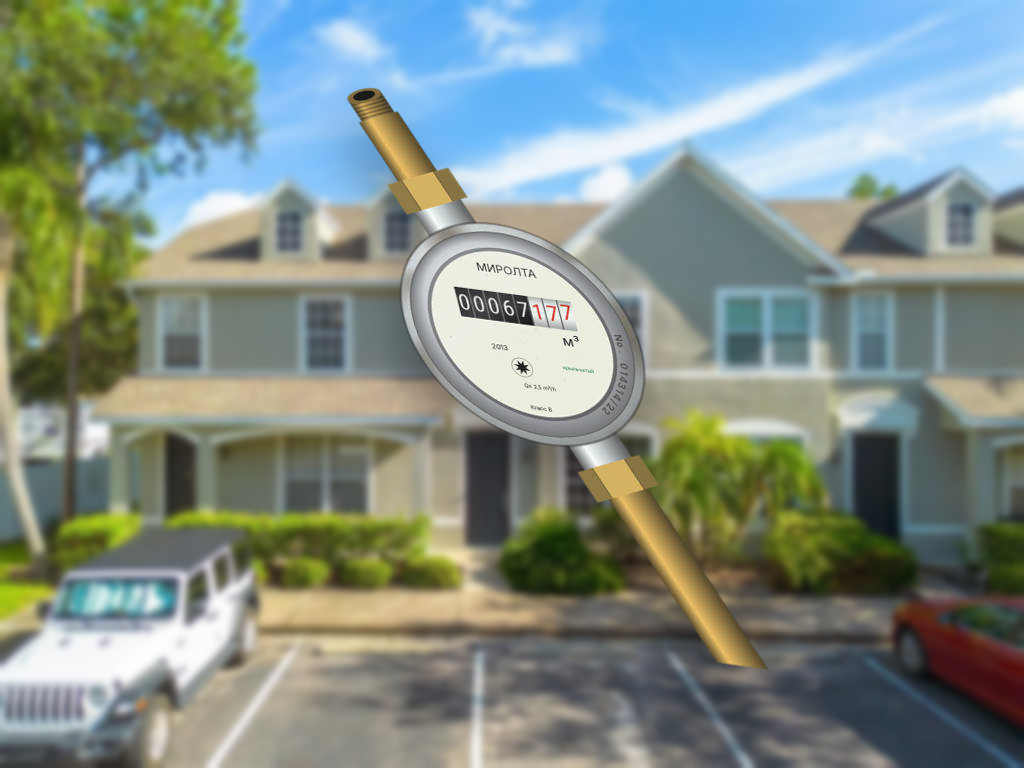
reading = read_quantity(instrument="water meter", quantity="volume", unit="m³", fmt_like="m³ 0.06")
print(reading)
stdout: m³ 67.177
